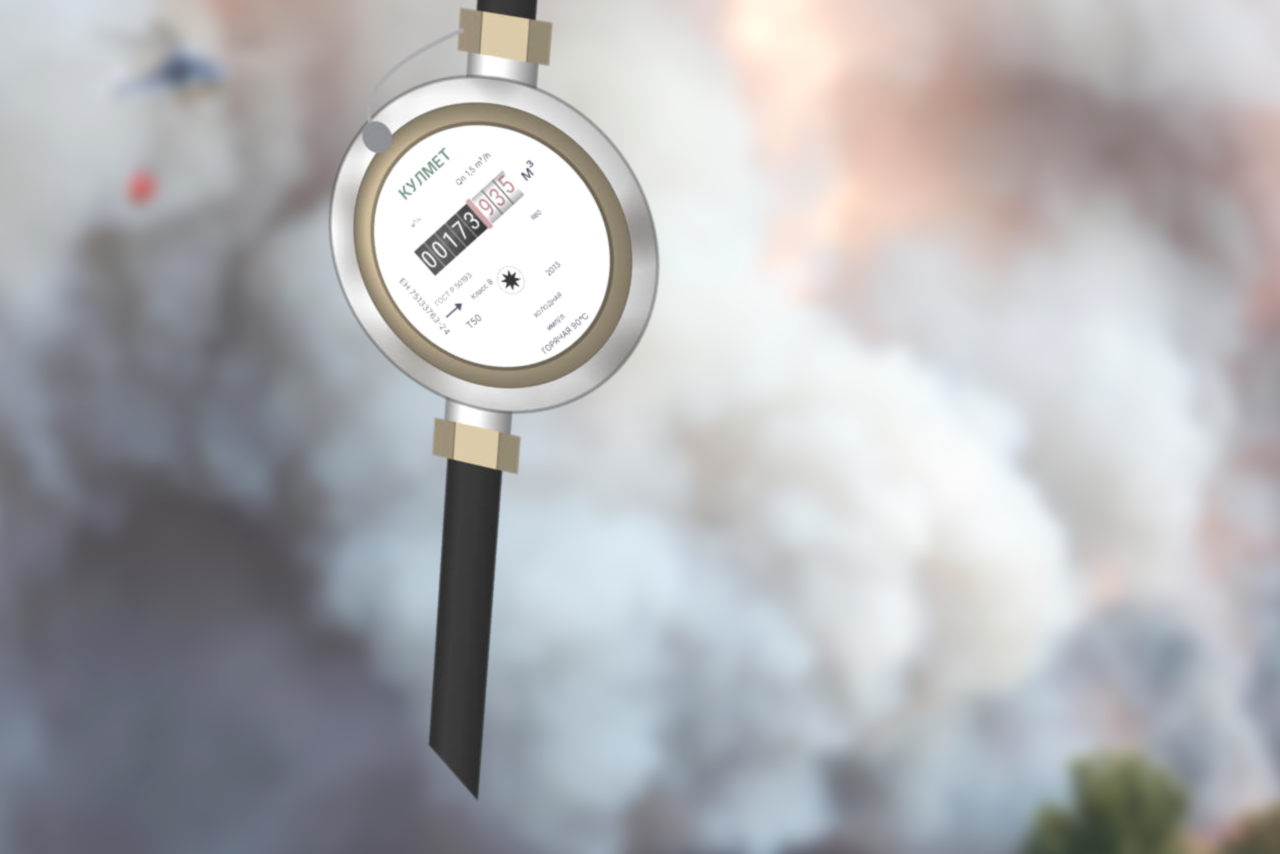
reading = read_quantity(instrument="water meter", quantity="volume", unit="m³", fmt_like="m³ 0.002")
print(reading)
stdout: m³ 173.935
